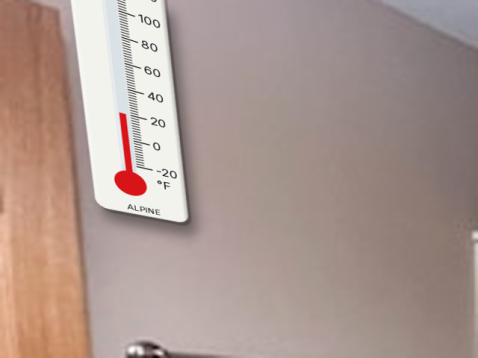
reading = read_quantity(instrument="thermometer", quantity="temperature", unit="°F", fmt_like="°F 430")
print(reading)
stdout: °F 20
